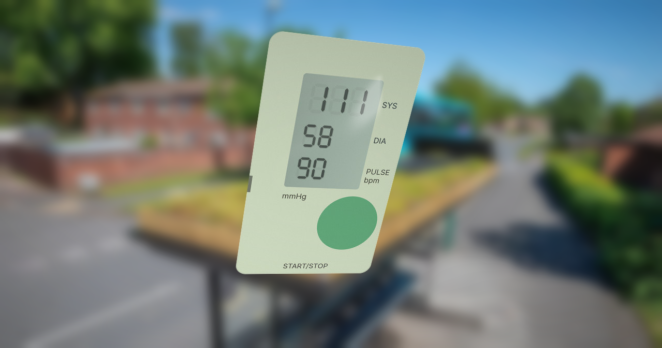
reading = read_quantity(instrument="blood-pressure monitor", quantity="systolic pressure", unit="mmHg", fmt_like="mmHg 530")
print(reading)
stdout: mmHg 111
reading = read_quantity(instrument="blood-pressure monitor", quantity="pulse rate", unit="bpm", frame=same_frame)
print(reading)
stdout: bpm 90
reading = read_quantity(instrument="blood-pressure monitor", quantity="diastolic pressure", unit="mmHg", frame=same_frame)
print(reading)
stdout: mmHg 58
